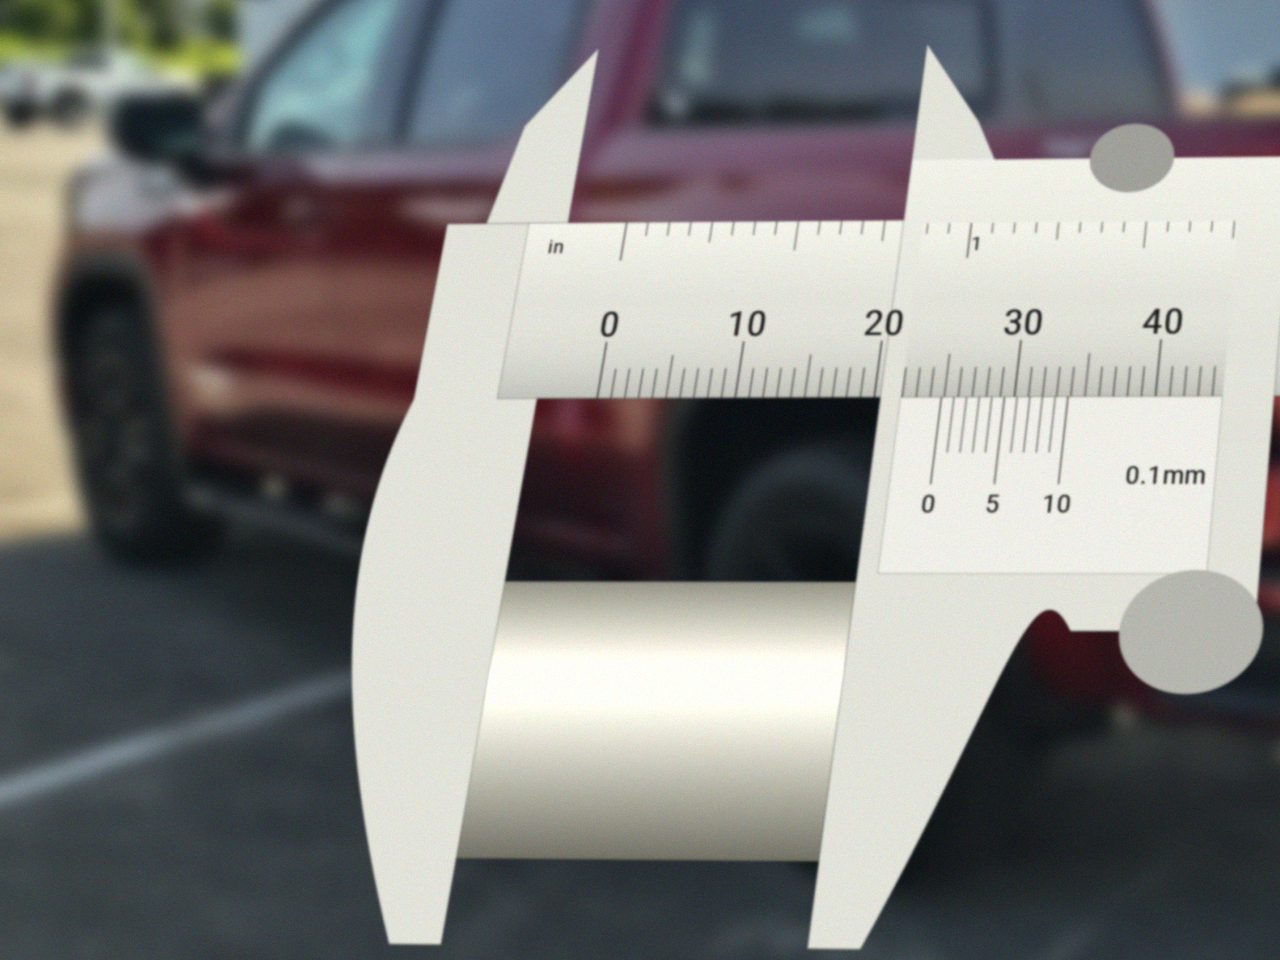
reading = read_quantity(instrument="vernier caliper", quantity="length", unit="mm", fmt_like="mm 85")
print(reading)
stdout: mm 24.8
